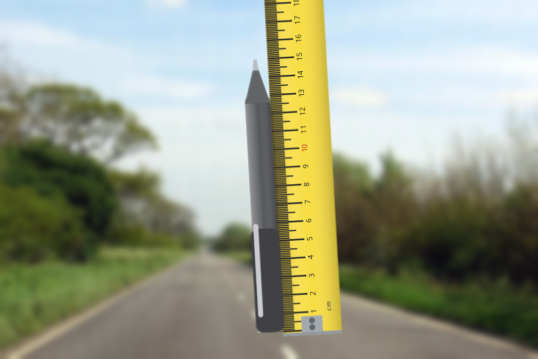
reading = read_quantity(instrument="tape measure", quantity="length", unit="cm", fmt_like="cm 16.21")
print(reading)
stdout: cm 15
